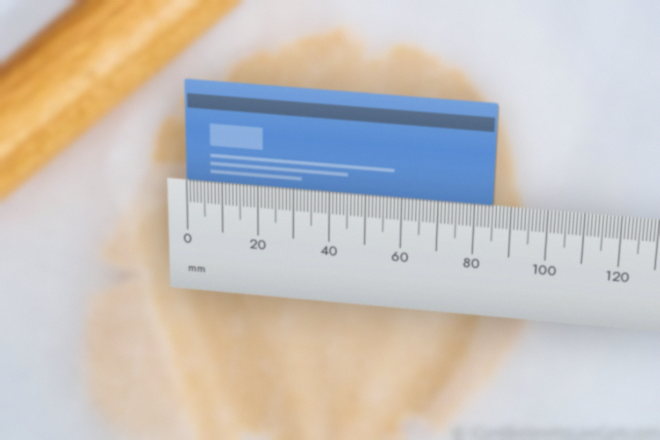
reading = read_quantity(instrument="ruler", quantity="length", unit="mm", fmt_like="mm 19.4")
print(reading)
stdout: mm 85
